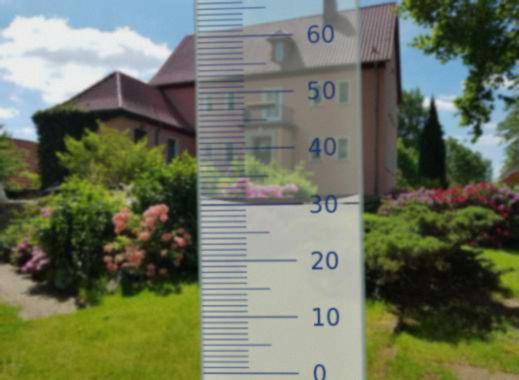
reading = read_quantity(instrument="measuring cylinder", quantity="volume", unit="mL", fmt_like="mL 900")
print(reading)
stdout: mL 30
